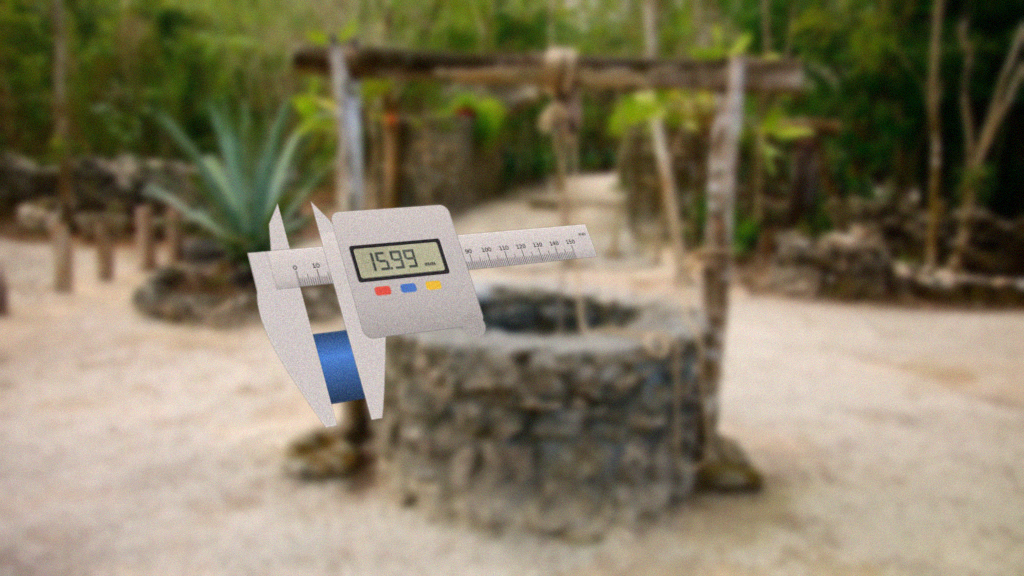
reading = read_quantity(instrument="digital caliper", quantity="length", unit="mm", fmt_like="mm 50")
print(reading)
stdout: mm 15.99
